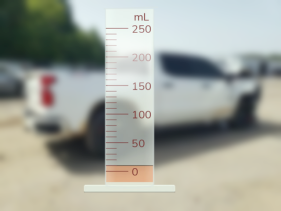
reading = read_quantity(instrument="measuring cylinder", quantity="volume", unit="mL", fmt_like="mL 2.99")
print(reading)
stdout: mL 10
